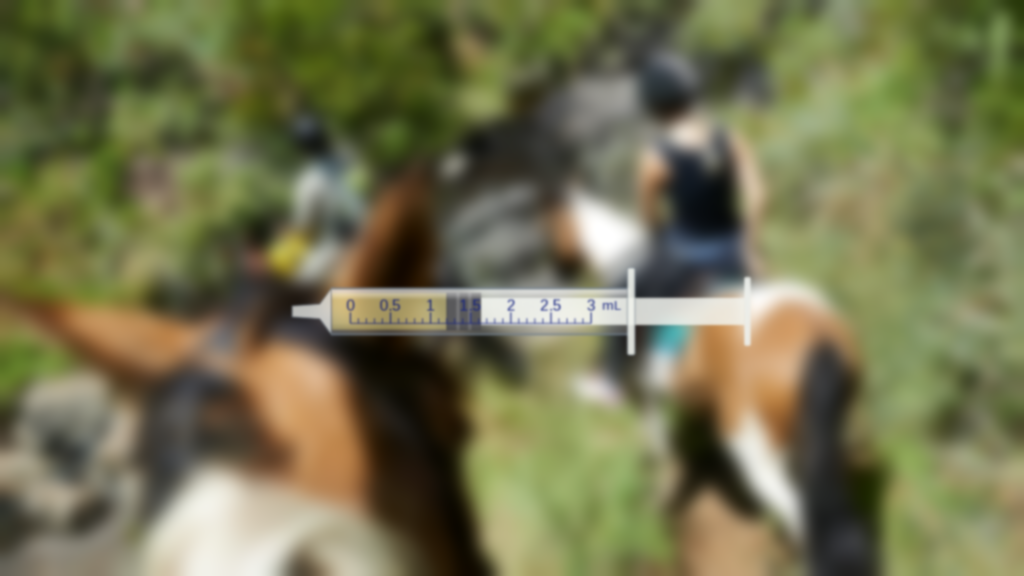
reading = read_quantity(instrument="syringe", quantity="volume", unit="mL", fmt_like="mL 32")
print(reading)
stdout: mL 1.2
